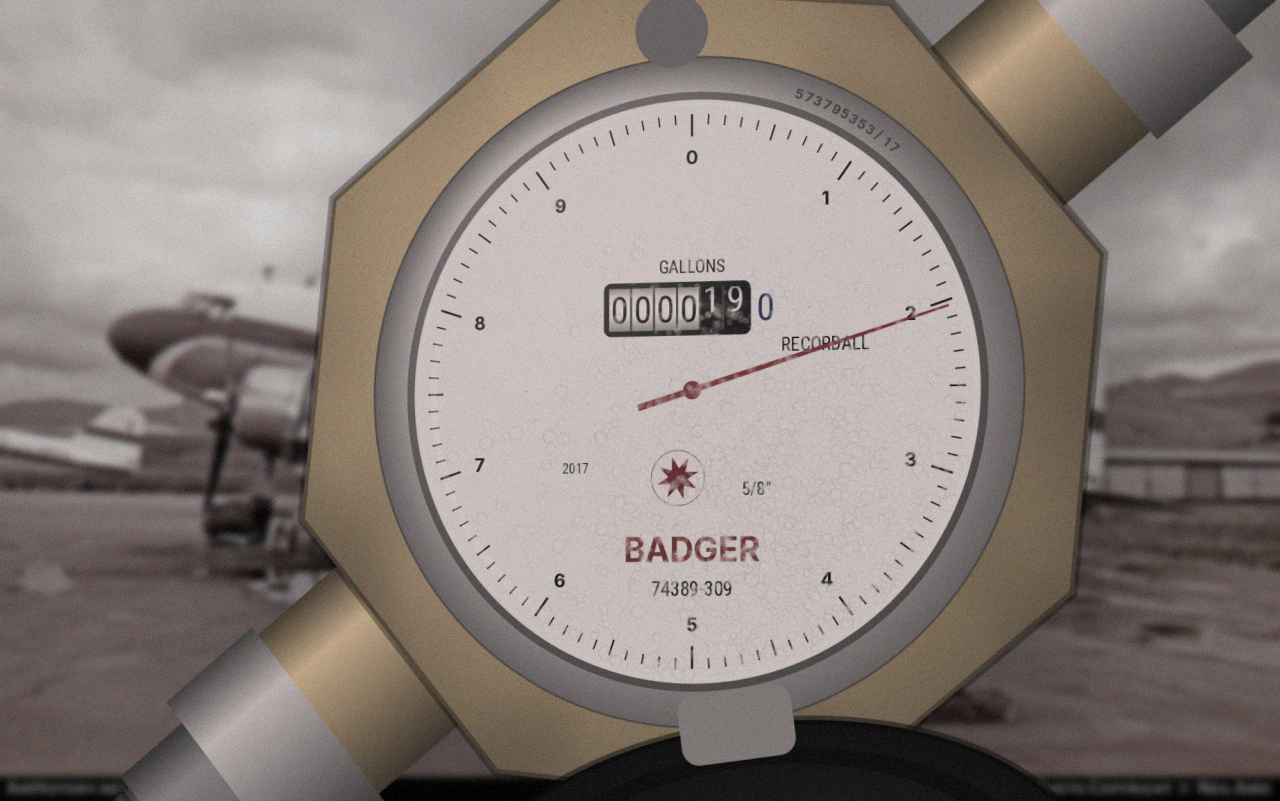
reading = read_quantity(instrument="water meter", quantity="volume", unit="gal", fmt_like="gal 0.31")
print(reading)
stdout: gal 192.0
